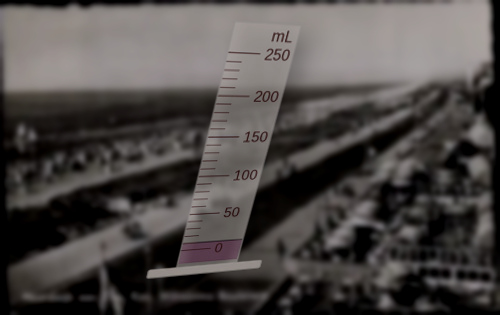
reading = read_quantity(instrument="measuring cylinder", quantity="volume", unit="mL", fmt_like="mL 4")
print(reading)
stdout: mL 10
